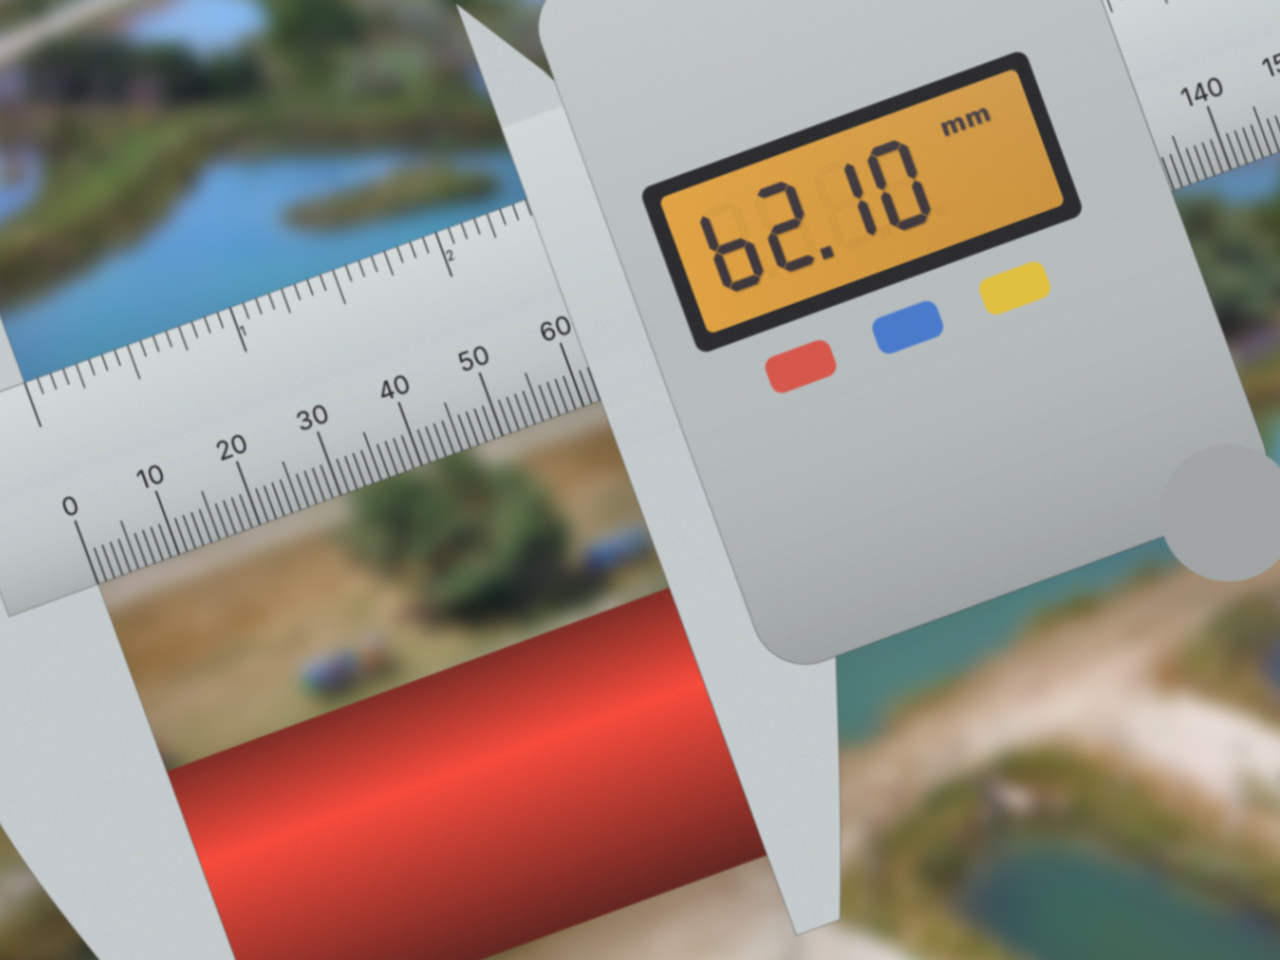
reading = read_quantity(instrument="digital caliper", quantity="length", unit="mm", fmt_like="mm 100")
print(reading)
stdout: mm 62.10
